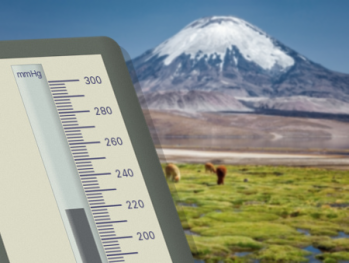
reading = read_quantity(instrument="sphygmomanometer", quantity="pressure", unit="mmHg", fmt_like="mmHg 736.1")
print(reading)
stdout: mmHg 220
